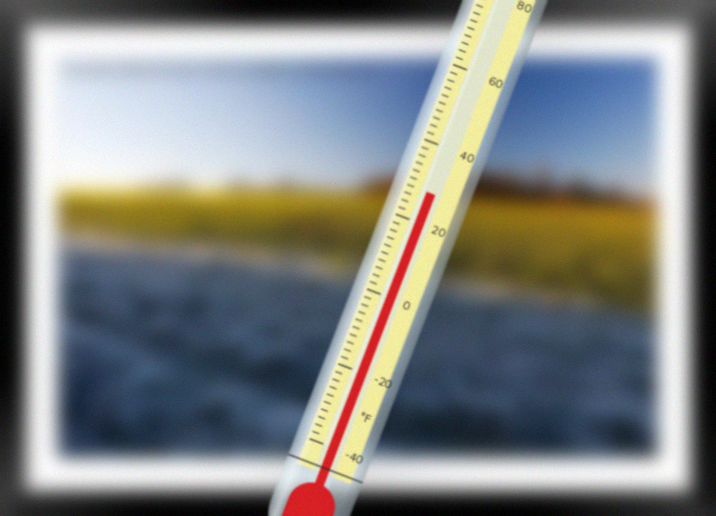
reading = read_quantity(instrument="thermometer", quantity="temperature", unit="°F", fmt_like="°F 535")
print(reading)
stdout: °F 28
